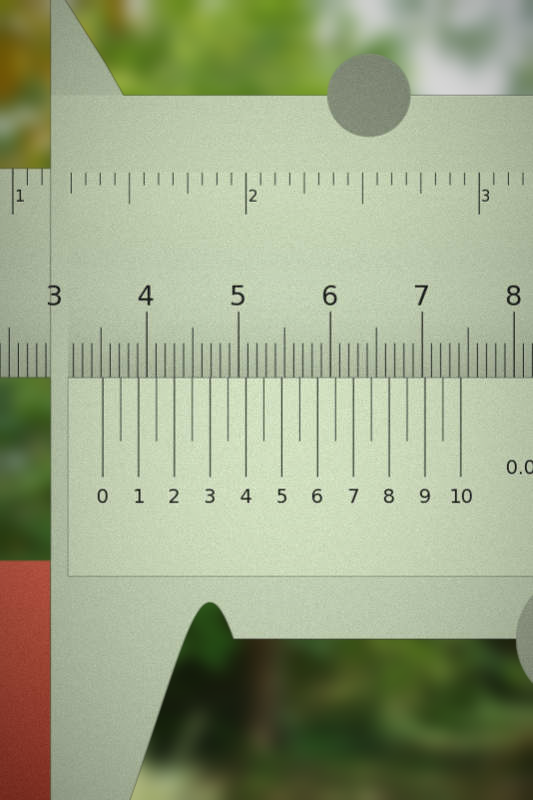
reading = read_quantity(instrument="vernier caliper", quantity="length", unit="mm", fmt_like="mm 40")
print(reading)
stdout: mm 35.2
